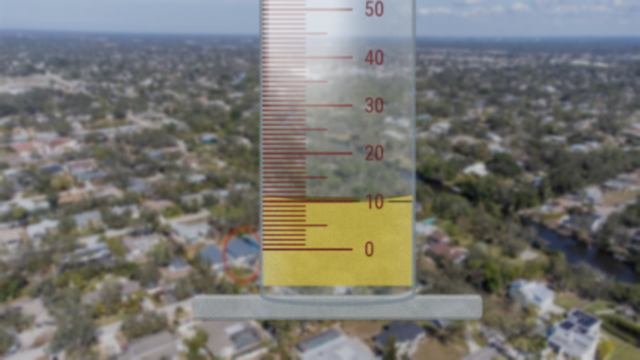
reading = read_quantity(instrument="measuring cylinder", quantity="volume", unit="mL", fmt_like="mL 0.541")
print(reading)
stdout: mL 10
